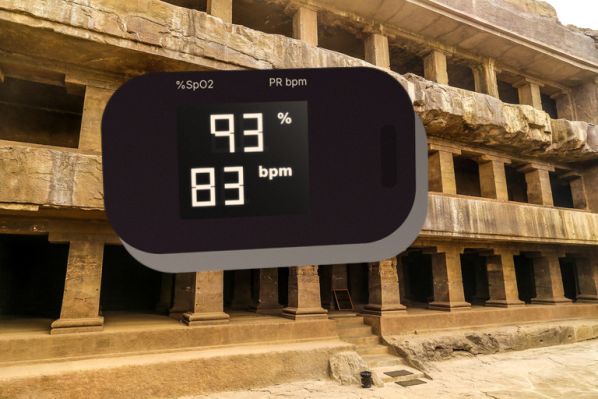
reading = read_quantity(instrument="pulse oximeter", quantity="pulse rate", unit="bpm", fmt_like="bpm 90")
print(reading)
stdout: bpm 83
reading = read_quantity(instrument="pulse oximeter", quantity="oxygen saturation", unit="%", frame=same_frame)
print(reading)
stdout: % 93
